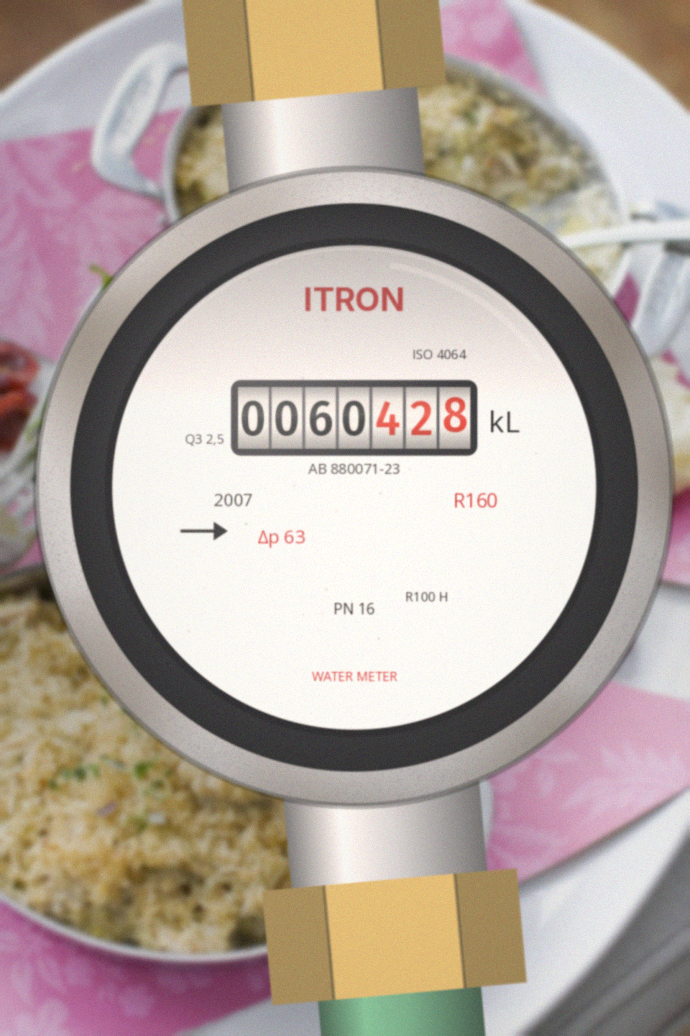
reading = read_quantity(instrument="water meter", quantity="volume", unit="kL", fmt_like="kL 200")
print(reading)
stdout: kL 60.428
